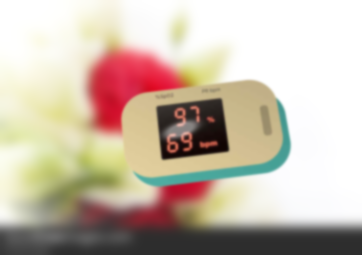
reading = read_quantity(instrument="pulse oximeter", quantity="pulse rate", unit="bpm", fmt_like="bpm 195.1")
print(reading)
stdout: bpm 69
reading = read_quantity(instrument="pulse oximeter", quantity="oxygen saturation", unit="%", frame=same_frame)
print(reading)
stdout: % 97
